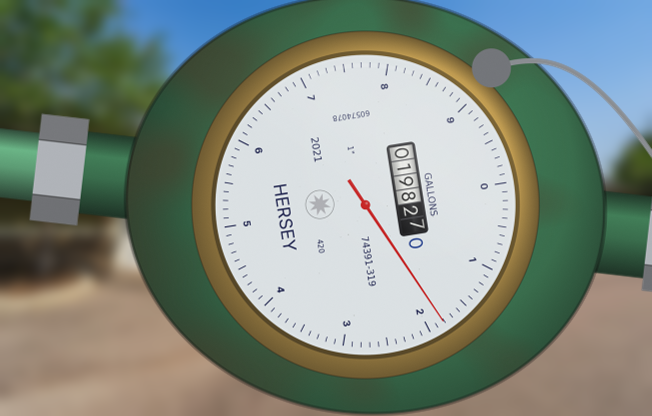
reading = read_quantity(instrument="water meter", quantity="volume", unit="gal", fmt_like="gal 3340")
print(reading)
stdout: gal 198271.8
